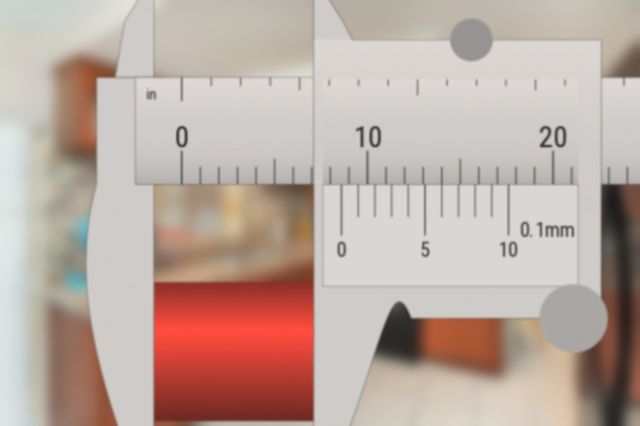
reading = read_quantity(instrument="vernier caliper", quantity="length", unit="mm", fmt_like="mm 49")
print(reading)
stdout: mm 8.6
